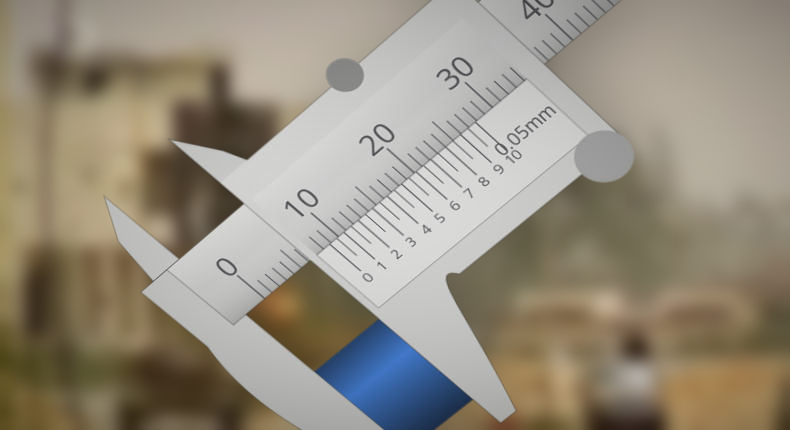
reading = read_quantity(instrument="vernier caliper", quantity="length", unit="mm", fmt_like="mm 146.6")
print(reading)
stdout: mm 8.8
